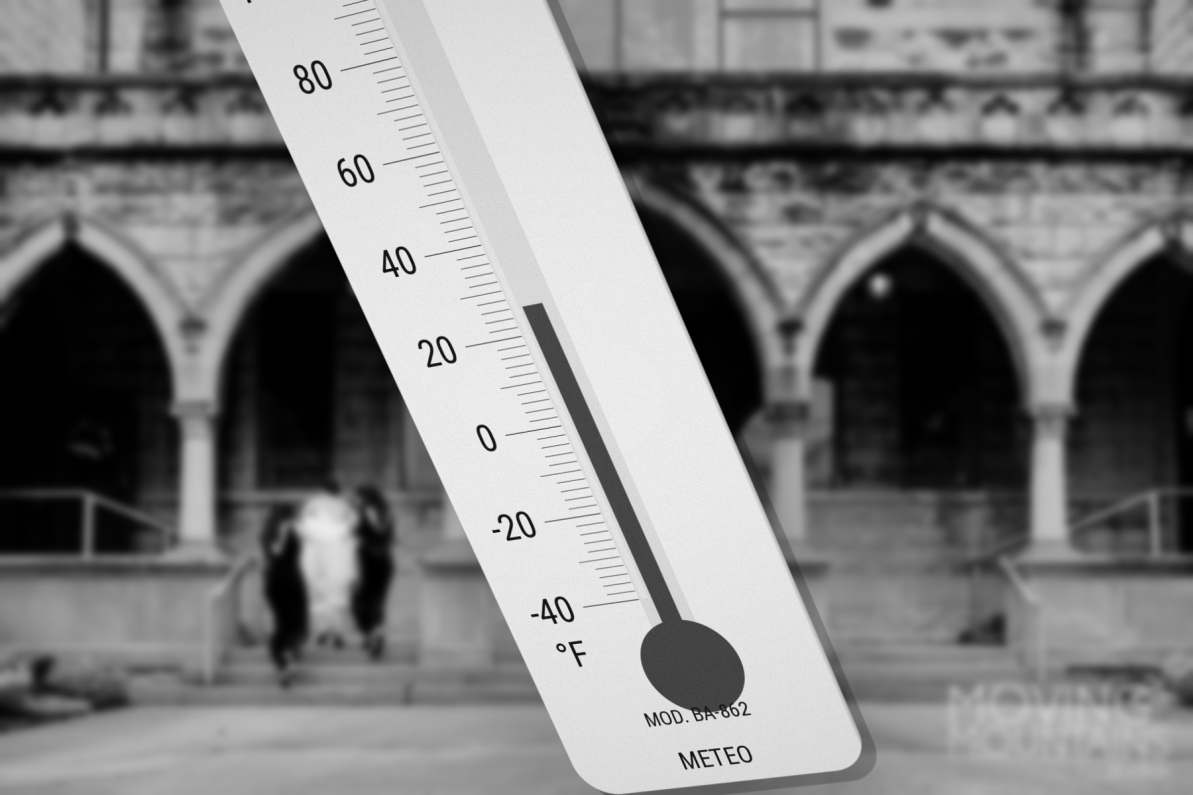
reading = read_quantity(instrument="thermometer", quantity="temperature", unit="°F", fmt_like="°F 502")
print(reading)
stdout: °F 26
